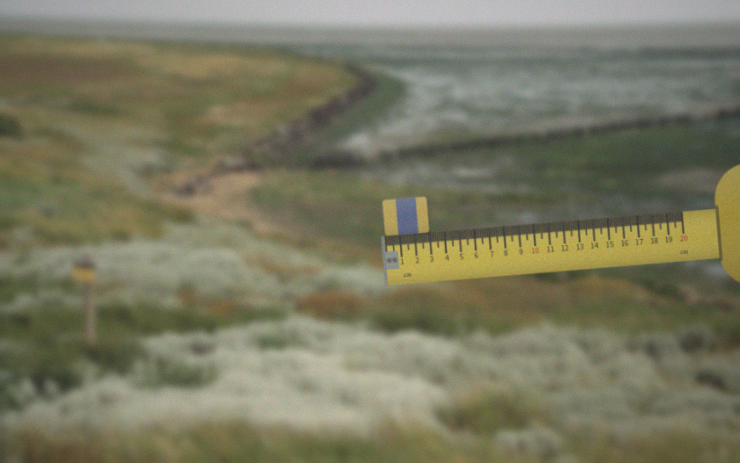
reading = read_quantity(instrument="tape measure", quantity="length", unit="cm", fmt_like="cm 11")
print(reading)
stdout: cm 3
